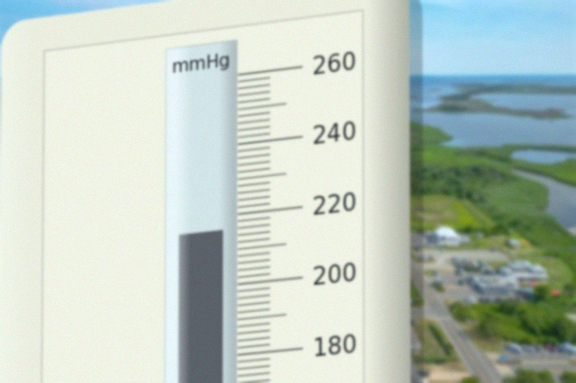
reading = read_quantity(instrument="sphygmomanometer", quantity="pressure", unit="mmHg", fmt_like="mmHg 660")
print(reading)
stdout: mmHg 216
